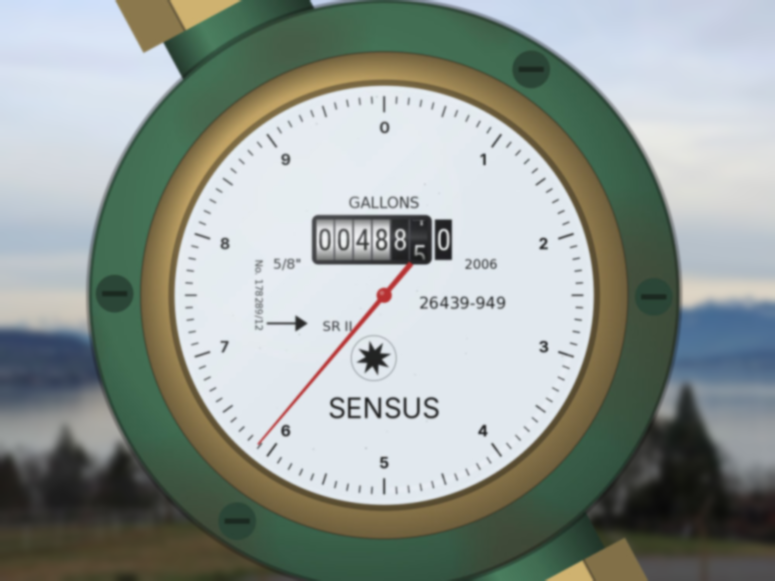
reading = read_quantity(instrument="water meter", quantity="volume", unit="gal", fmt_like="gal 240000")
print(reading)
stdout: gal 48846.1
